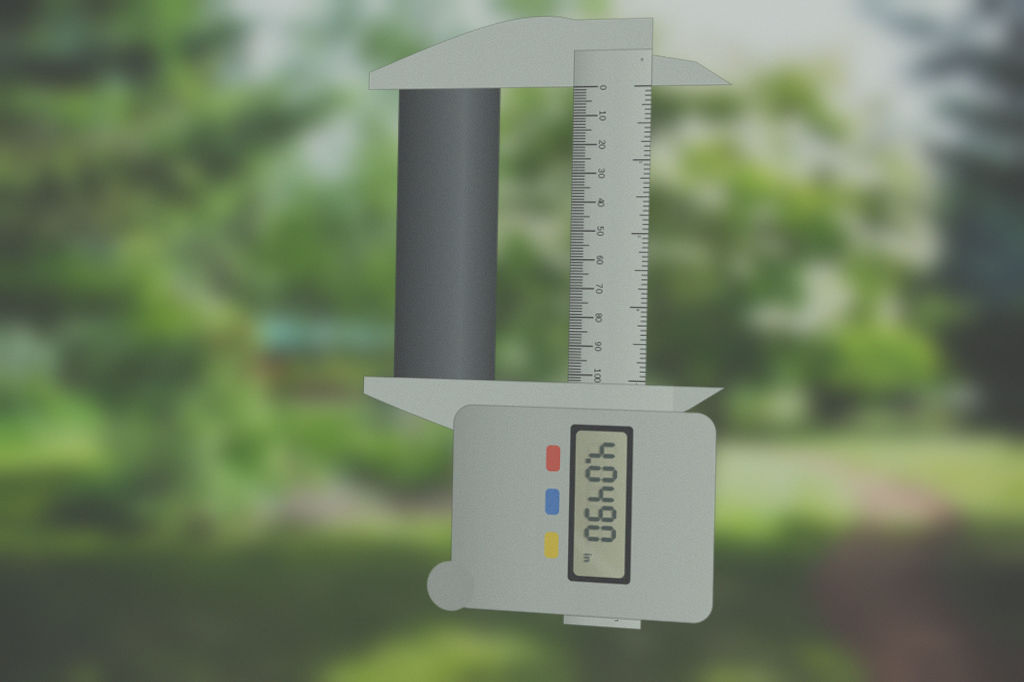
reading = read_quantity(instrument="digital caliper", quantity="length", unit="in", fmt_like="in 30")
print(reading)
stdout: in 4.0490
